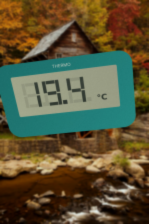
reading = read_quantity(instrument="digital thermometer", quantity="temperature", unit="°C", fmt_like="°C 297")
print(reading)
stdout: °C 19.4
